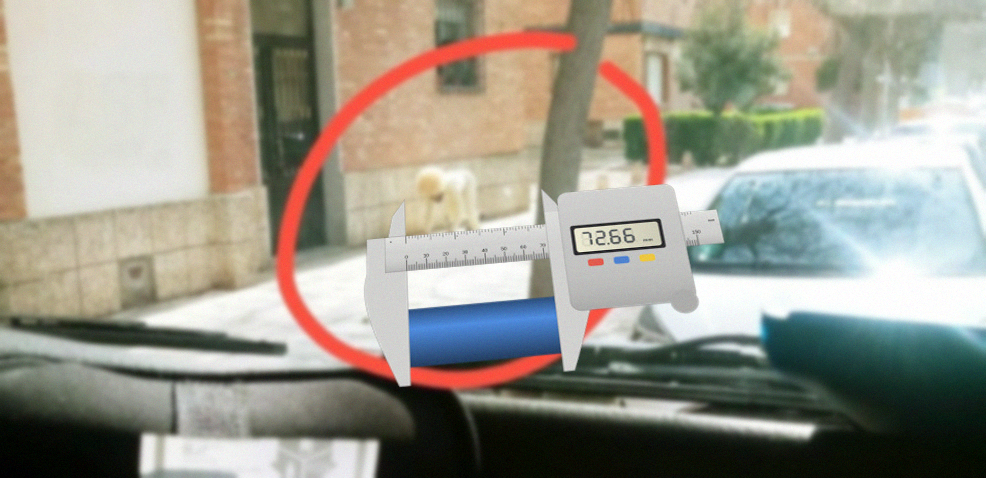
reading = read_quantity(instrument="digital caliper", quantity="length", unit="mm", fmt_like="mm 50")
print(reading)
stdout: mm 72.66
